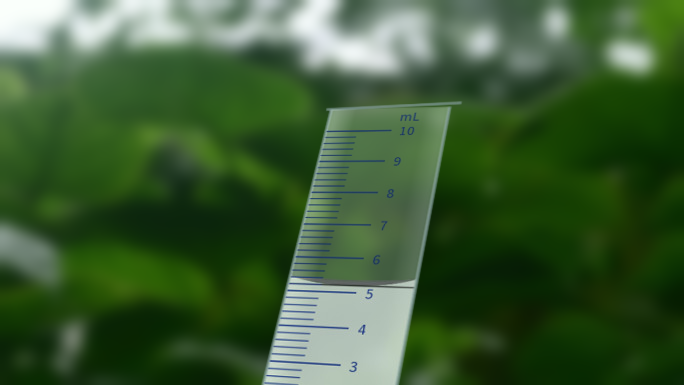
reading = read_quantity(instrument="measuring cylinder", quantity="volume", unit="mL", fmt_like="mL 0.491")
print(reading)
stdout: mL 5.2
